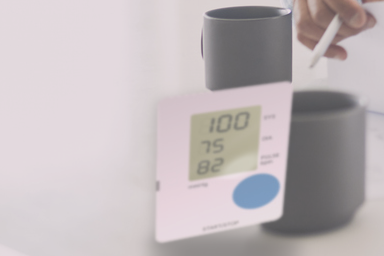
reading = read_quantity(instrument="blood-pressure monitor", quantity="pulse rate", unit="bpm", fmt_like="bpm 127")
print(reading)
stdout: bpm 82
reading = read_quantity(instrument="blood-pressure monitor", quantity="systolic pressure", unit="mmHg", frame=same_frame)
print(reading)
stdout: mmHg 100
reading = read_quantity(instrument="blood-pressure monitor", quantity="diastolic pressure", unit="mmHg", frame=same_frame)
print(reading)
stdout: mmHg 75
